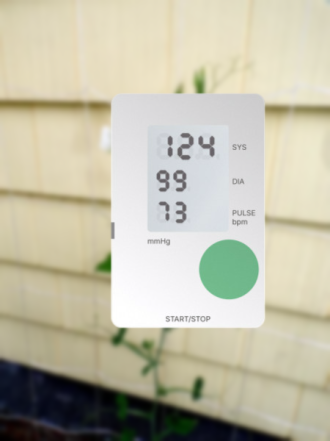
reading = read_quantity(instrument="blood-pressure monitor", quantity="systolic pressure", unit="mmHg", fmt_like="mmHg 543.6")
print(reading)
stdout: mmHg 124
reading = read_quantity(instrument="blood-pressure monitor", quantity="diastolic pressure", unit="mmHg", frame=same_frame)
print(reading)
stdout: mmHg 99
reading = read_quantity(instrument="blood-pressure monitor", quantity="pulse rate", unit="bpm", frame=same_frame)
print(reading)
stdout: bpm 73
